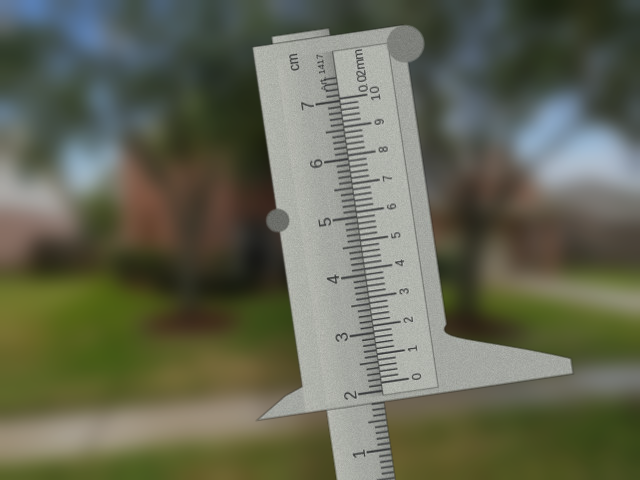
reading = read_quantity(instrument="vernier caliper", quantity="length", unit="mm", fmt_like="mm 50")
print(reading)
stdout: mm 21.4
